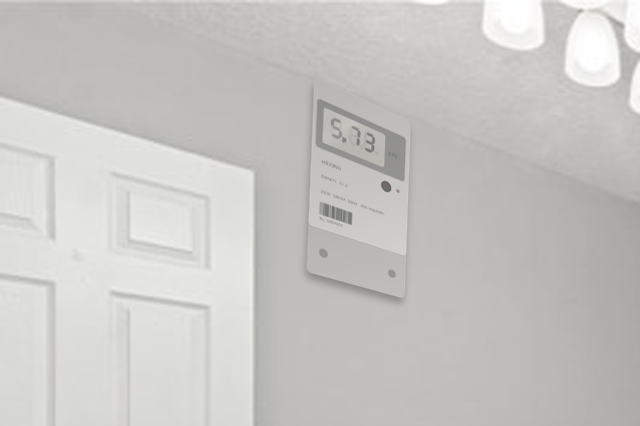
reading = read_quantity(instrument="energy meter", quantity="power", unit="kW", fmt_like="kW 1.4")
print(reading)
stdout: kW 5.73
